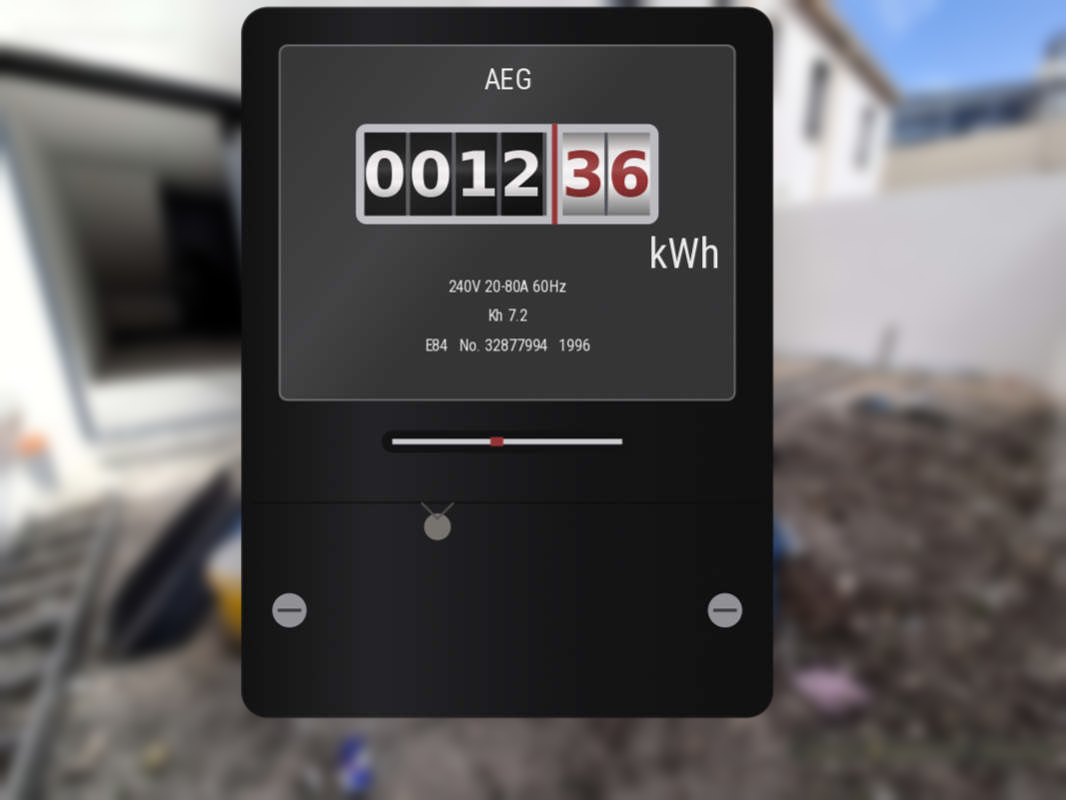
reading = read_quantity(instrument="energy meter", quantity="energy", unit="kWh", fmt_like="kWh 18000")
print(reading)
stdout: kWh 12.36
